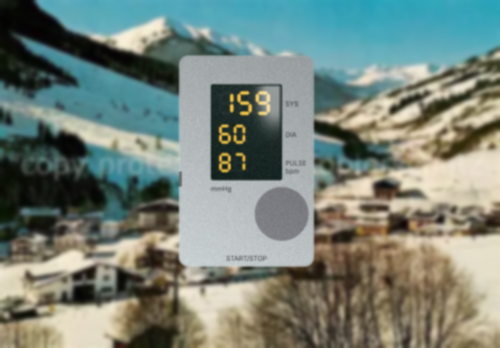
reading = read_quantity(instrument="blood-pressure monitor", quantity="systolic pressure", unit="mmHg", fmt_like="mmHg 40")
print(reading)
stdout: mmHg 159
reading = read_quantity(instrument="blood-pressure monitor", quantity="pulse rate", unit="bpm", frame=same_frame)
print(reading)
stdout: bpm 87
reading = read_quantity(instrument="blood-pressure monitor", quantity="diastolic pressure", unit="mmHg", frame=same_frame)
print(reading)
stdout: mmHg 60
